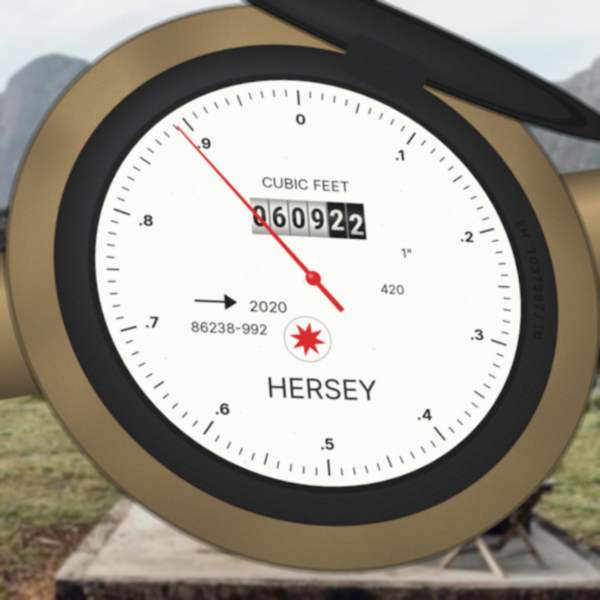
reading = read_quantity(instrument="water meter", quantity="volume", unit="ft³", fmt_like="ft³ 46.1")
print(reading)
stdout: ft³ 60921.89
